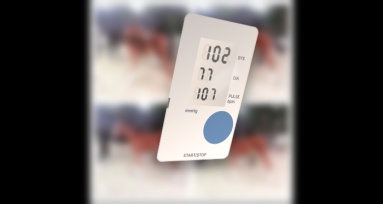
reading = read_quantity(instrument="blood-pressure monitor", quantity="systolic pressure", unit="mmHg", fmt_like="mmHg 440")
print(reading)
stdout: mmHg 102
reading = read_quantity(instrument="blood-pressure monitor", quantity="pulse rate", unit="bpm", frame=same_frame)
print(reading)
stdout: bpm 107
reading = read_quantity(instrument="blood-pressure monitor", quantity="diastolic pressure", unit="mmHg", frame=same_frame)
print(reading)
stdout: mmHg 77
